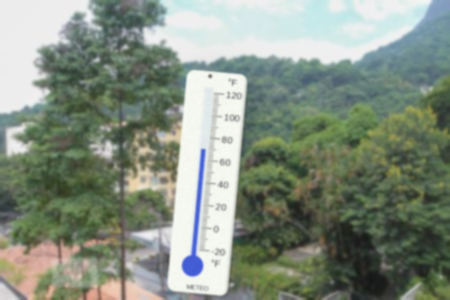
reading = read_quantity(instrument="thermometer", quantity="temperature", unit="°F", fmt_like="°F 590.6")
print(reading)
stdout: °F 70
